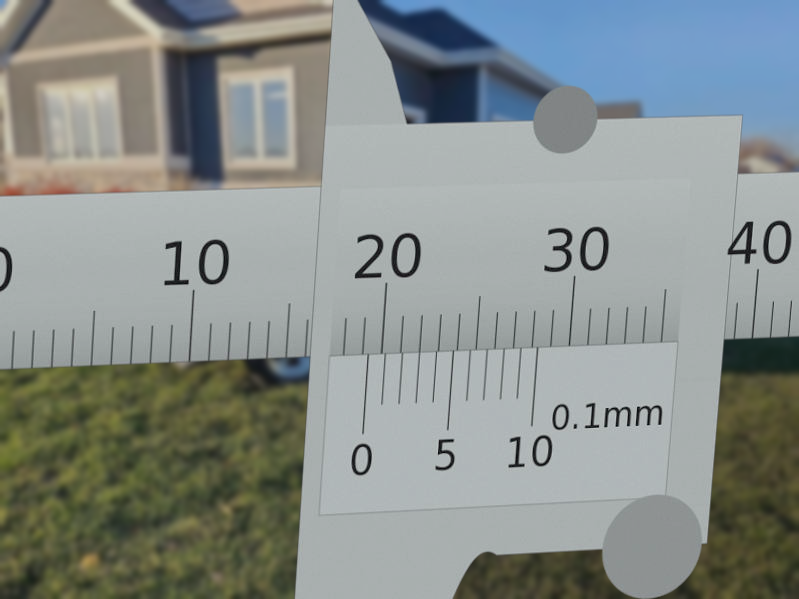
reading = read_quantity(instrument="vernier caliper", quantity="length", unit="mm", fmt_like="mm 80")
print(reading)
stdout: mm 19.3
